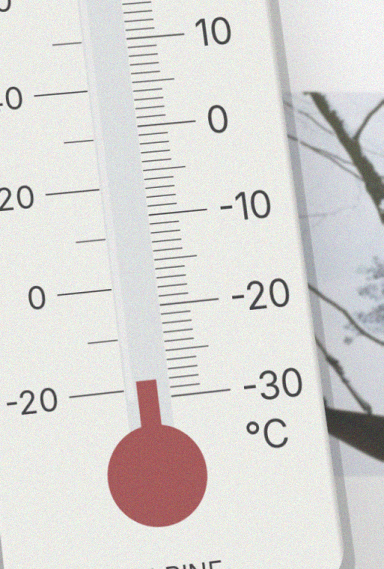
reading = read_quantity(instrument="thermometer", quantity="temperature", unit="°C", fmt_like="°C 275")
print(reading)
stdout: °C -28
